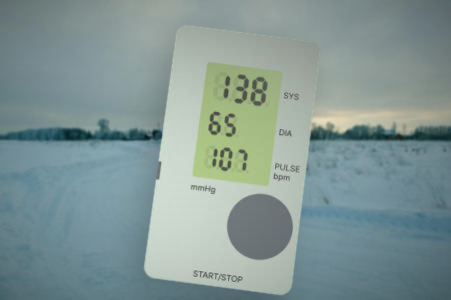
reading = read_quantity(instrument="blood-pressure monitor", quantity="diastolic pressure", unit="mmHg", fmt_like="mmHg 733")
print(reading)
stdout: mmHg 65
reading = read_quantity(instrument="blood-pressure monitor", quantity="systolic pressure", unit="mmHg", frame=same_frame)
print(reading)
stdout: mmHg 138
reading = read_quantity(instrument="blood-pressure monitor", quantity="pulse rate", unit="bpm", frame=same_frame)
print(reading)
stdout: bpm 107
